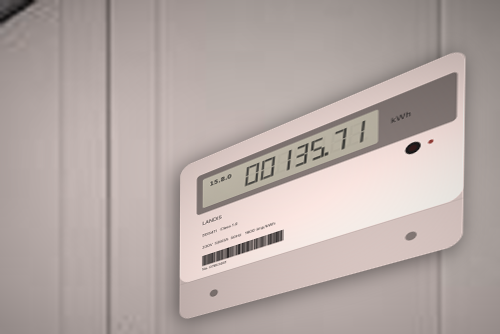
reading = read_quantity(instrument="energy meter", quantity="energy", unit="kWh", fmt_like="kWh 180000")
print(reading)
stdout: kWh 135.71
